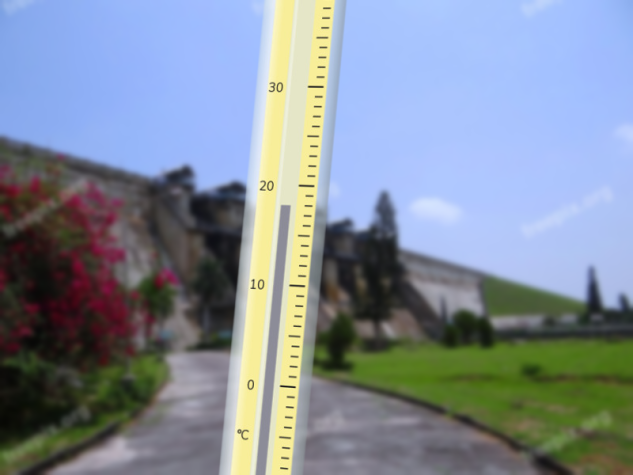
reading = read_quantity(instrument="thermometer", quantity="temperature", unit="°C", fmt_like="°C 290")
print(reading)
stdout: °C 18
